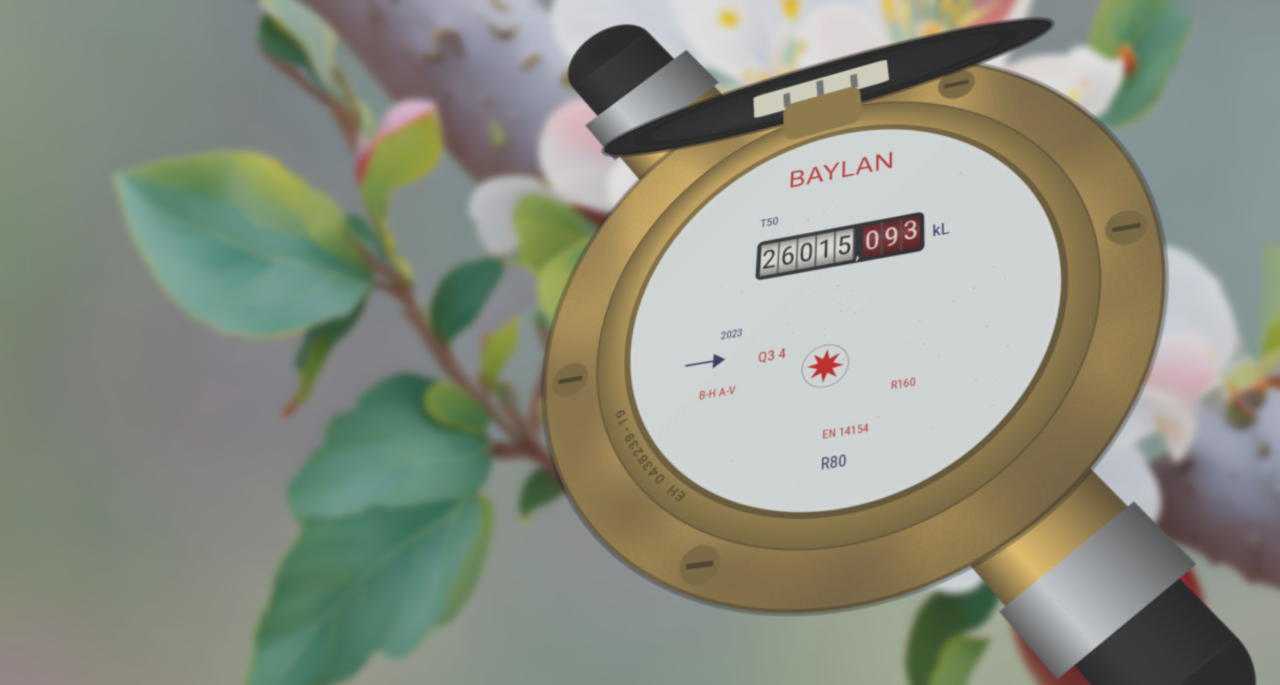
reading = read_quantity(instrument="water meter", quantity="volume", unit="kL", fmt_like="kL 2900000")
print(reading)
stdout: kL 26015.093
